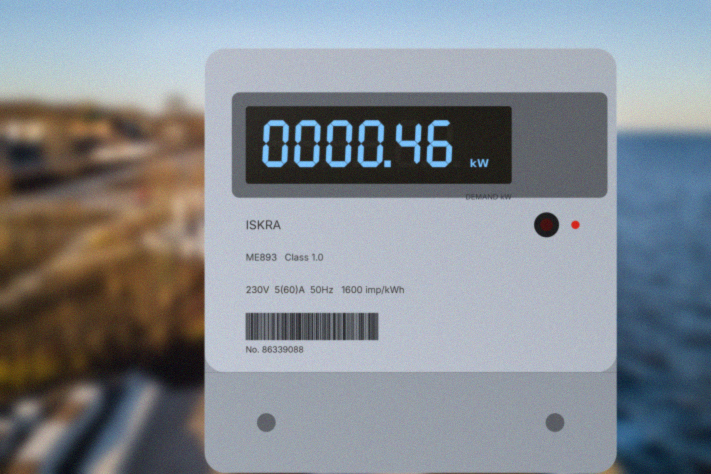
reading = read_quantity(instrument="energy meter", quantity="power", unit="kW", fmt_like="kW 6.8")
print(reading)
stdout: kW 0.46
